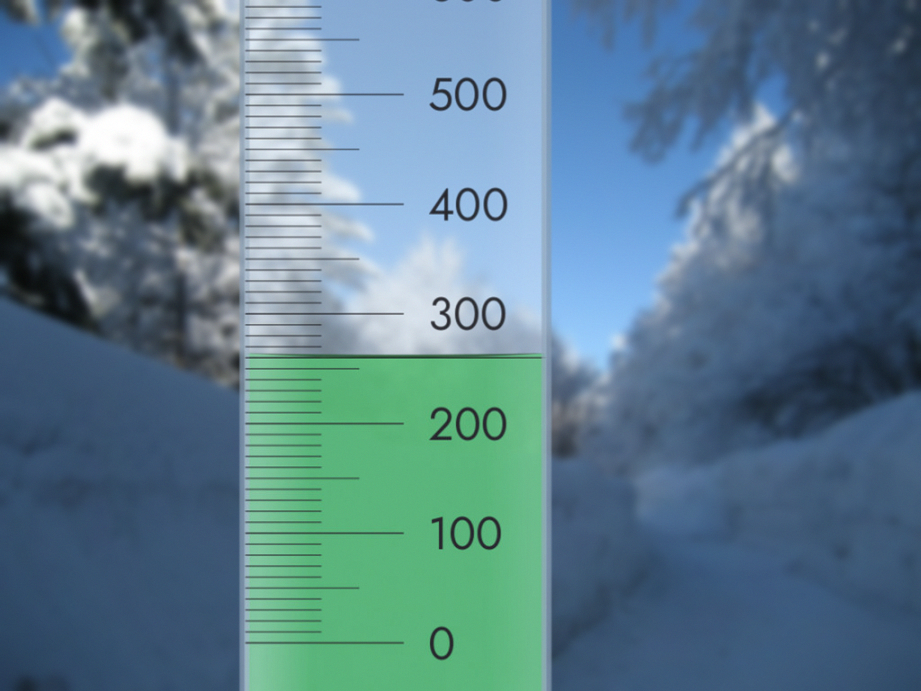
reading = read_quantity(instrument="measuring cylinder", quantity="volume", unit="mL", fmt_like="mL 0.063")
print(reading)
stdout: mL 260
